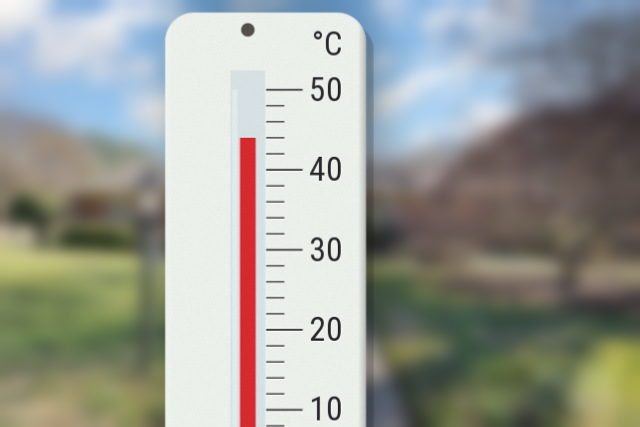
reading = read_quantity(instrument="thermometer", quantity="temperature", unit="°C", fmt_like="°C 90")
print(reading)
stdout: °C 44
